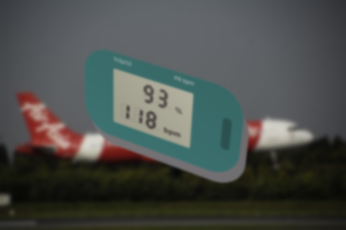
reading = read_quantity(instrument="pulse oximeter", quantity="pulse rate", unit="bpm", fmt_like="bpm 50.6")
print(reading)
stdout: bpm 118
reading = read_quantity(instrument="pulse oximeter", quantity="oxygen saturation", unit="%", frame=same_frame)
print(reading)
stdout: % 93
